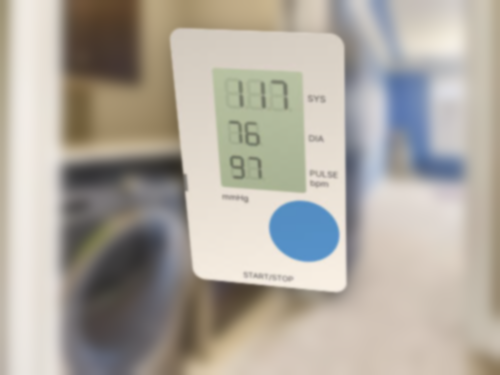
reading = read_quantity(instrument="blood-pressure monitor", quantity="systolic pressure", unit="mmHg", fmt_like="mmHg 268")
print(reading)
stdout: mmHg 117
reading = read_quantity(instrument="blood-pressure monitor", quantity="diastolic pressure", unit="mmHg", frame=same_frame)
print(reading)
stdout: mmHg 76
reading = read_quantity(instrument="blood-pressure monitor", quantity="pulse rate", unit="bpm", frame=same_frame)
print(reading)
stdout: bpm 97
